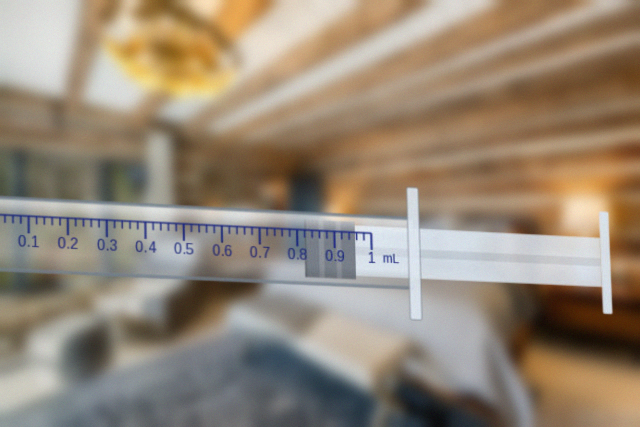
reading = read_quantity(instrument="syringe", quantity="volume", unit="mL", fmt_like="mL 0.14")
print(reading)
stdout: mL 0.82
